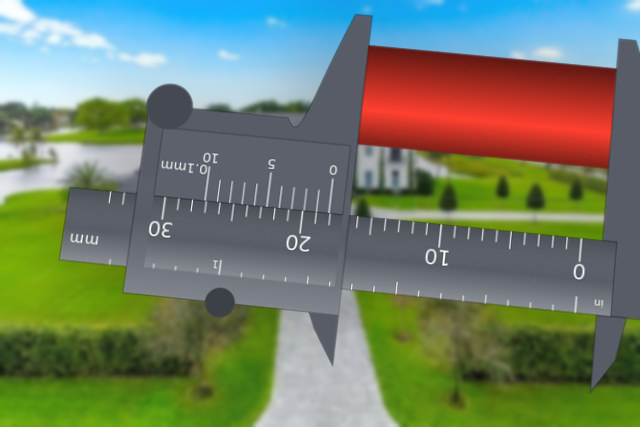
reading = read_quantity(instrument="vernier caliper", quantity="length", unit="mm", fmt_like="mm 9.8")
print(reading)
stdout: mm 18.1
